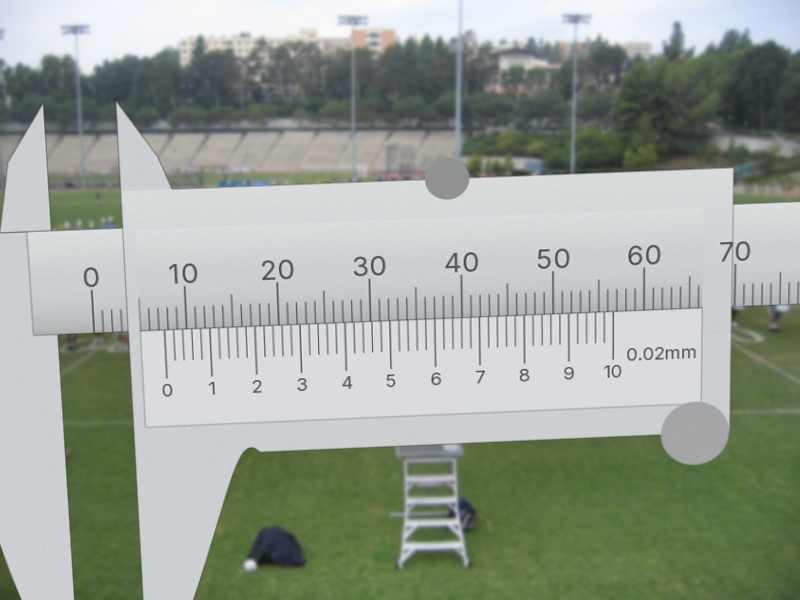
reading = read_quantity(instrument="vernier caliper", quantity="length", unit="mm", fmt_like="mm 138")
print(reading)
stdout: mm 7.6
